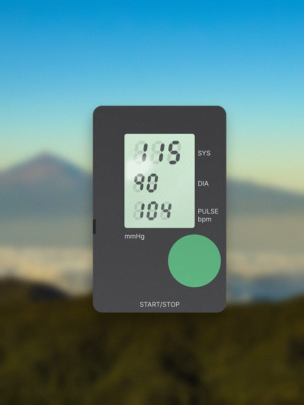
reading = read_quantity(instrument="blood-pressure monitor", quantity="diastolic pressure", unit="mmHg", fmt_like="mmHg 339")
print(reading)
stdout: mmHg 90
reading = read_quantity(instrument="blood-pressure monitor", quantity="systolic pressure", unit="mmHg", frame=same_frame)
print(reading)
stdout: mmHg 115
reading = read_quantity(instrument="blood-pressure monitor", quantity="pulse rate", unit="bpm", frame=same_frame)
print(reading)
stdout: bpm 104
